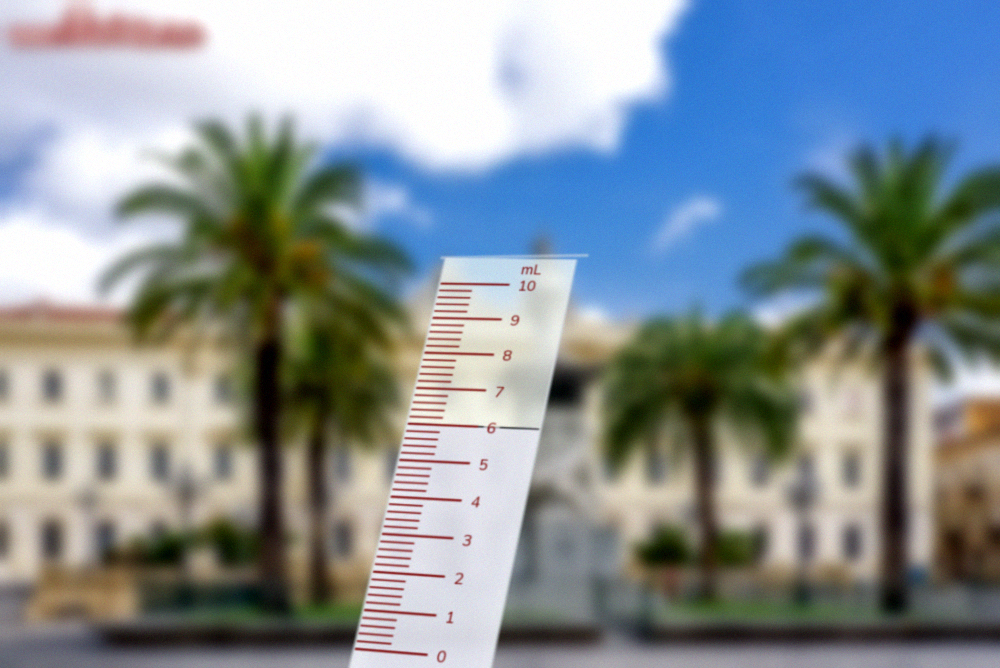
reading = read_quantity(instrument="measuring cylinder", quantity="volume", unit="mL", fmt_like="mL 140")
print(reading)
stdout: mL 6
